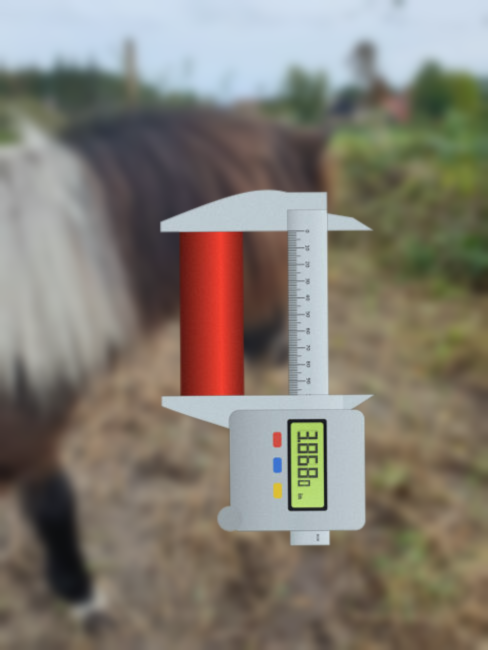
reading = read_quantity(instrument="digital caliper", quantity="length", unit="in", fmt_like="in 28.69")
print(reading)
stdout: in 3.8680
